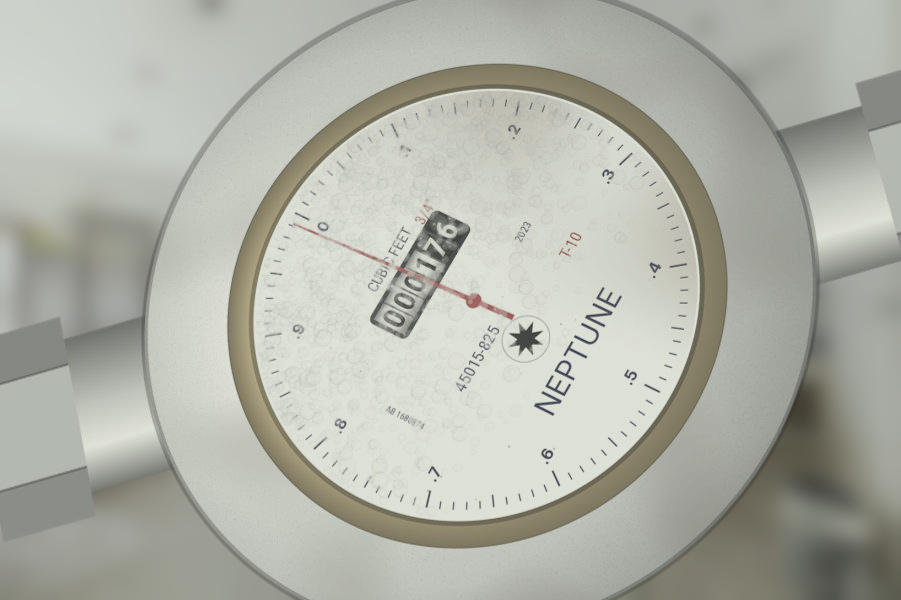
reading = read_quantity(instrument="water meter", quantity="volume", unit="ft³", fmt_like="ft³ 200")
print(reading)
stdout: ft³ 175.99
